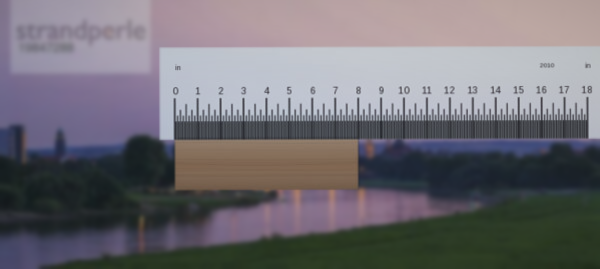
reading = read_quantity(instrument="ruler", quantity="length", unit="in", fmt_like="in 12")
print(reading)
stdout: in 8
